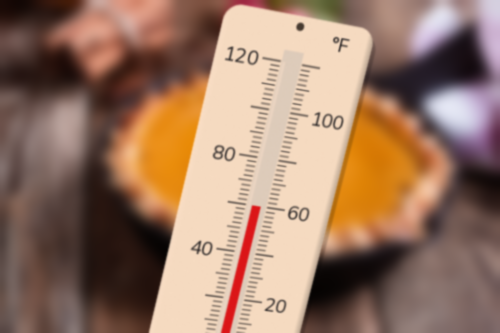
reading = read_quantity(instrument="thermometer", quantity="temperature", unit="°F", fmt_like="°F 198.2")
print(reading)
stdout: °F 60
